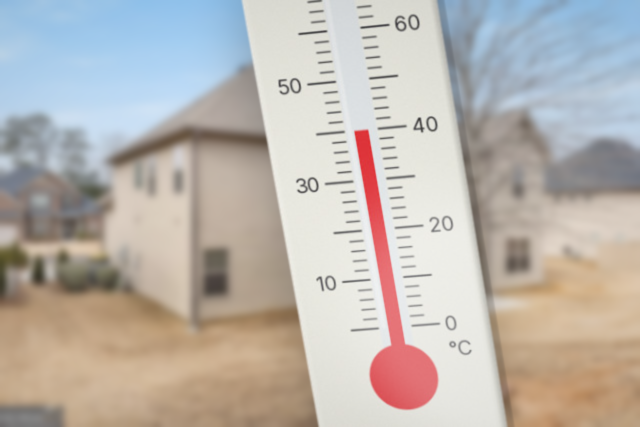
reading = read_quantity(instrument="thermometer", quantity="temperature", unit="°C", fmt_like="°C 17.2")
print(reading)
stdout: °C 40
